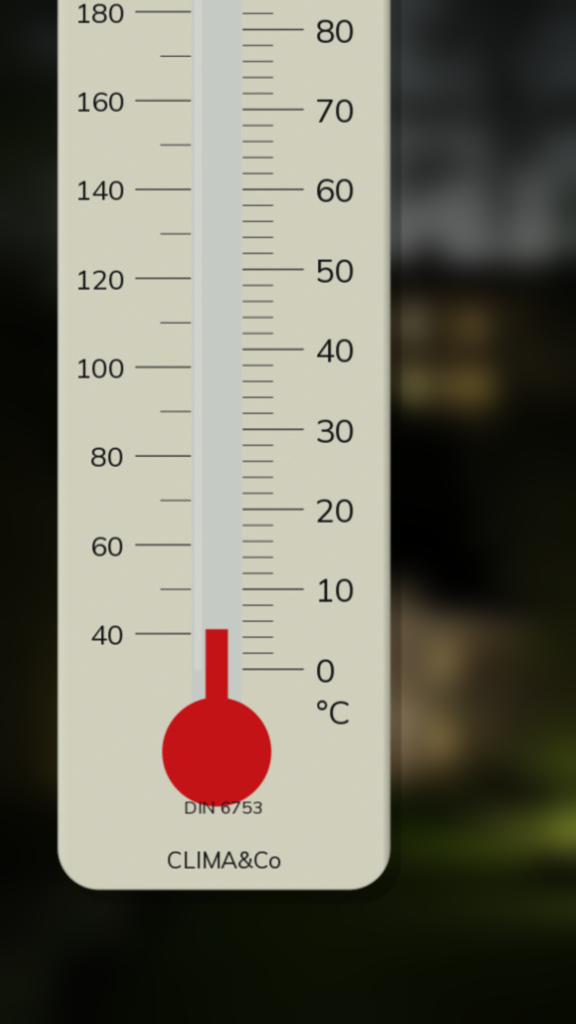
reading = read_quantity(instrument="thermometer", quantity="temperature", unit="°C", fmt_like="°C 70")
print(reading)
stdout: °C 5
